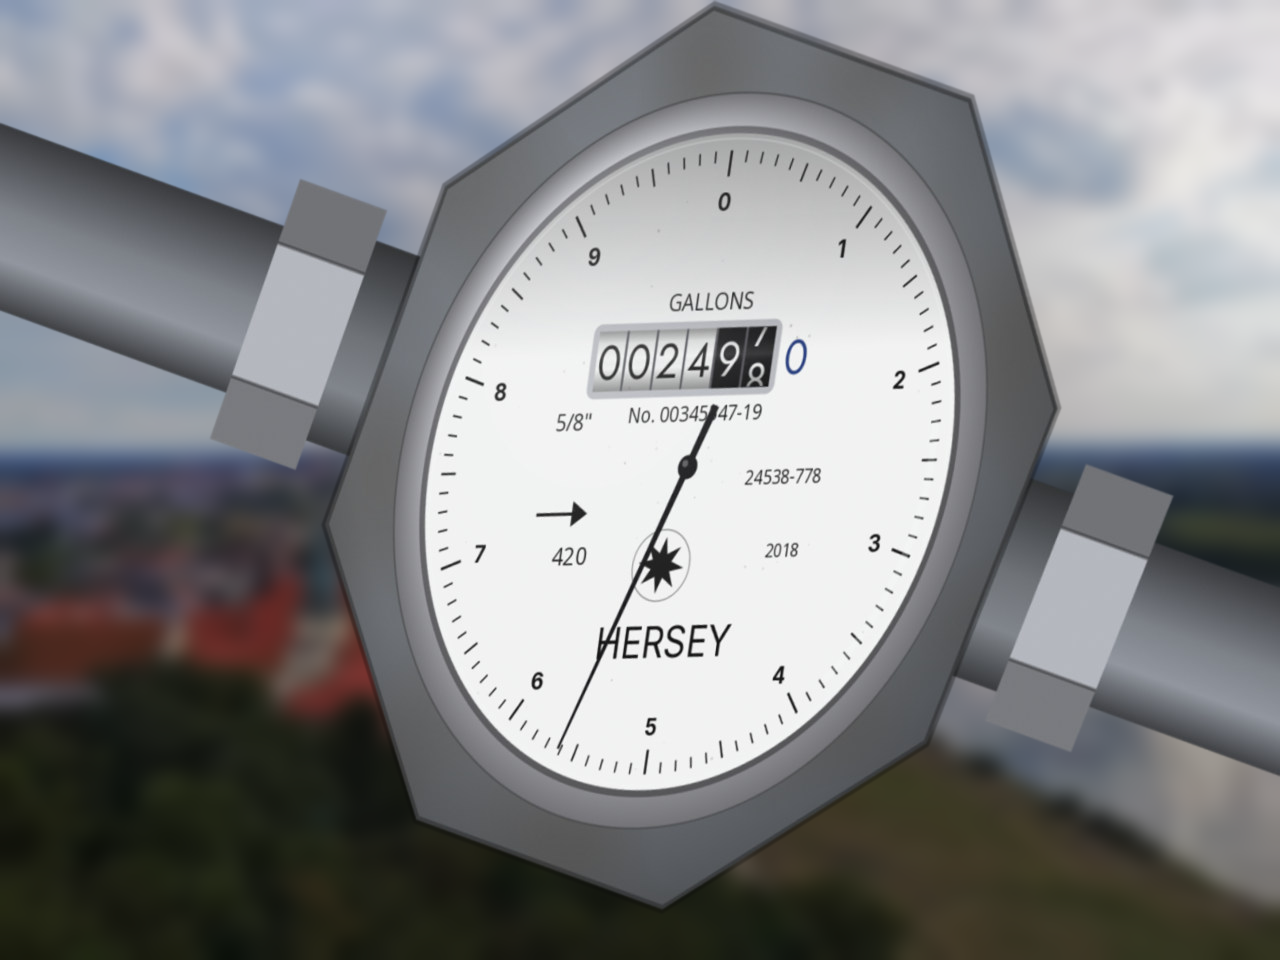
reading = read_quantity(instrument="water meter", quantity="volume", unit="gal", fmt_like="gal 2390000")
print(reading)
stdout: gal 24975.6
